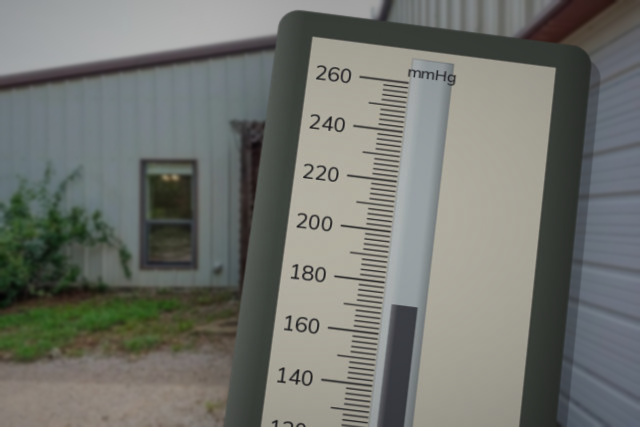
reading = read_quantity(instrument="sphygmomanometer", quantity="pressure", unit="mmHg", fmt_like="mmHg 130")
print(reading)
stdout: mmHg 172
